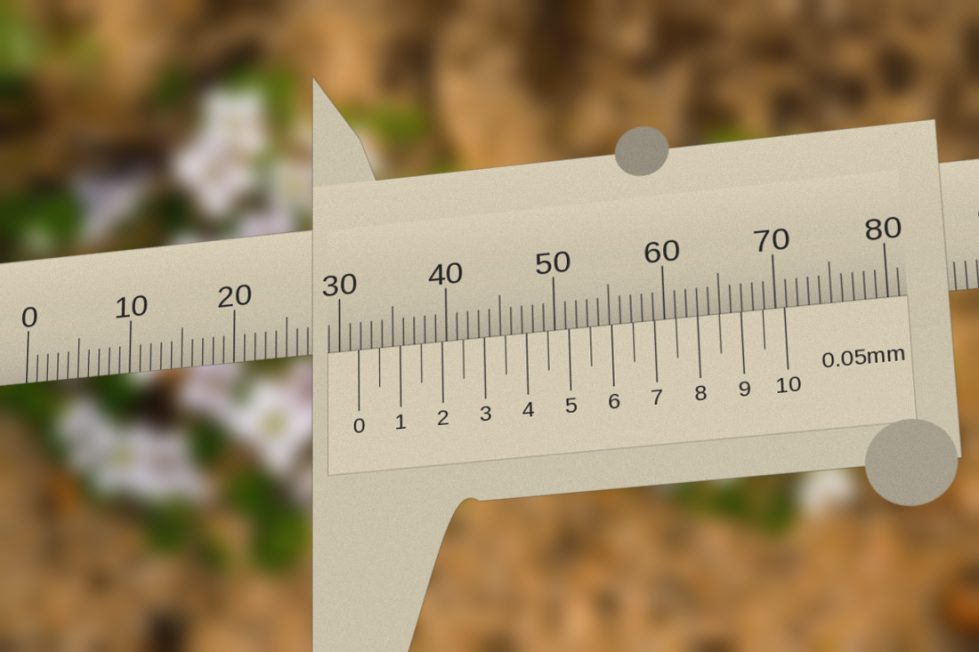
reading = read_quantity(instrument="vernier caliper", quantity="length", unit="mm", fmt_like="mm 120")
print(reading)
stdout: mm 31.8
